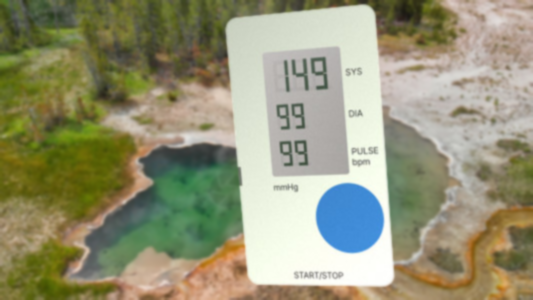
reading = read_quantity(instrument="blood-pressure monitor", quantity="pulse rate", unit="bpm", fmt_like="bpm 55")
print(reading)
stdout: bpm 99
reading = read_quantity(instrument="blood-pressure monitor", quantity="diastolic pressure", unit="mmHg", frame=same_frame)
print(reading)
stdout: mmHg 99
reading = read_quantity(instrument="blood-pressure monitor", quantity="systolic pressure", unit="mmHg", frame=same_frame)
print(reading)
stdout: mmHg 149
